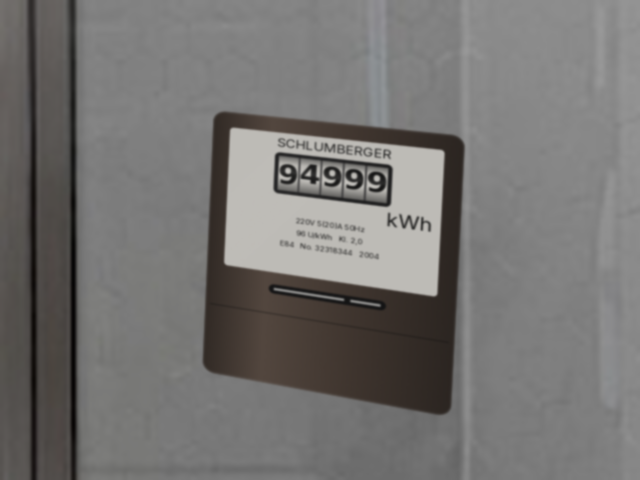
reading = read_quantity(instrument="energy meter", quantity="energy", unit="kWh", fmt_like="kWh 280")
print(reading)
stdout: kWh 94999
